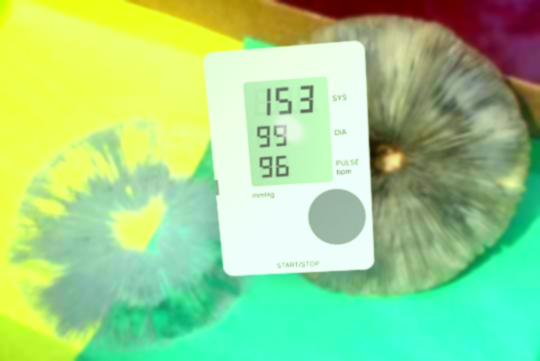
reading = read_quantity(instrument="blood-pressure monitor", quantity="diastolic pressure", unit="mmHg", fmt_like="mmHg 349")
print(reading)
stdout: mmHg 99
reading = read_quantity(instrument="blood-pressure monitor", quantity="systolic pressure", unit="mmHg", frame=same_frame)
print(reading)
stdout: mmHg 153
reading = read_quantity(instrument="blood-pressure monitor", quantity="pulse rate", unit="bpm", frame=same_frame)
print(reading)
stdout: bpm 96
